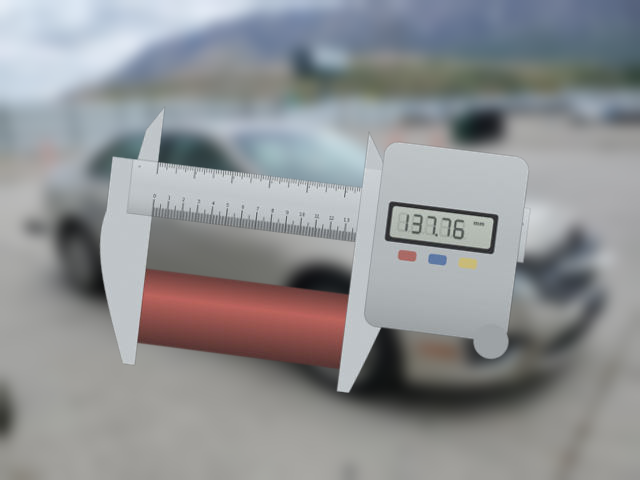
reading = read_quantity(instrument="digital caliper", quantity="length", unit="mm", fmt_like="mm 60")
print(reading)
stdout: mm 137.76
